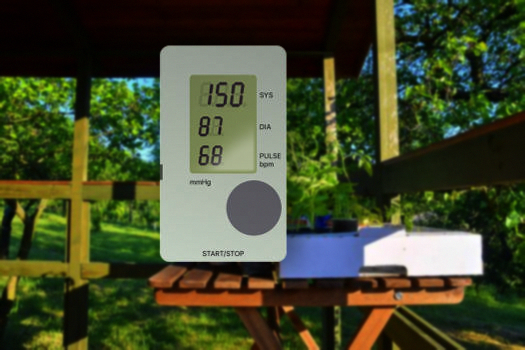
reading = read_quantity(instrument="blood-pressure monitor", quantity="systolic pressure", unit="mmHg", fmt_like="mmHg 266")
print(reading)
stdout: mmHg 150
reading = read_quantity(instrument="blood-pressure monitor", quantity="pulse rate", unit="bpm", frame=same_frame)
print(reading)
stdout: bpm 68
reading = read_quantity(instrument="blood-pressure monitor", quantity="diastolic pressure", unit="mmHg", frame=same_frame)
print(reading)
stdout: mmHg 87
